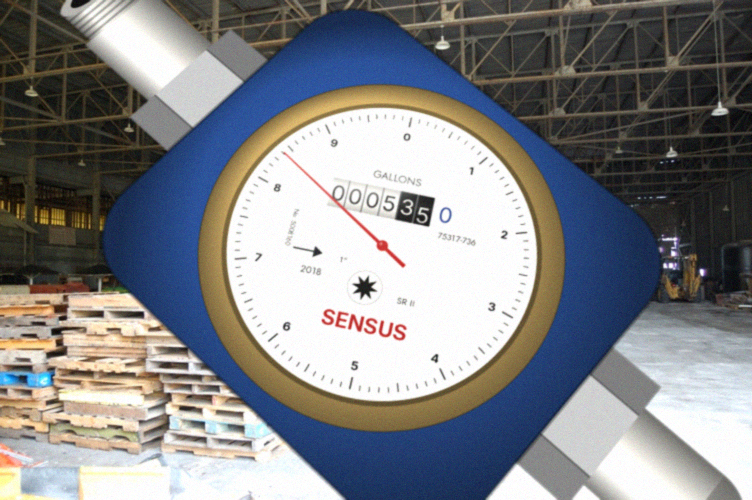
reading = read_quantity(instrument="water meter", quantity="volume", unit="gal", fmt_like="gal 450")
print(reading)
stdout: gal 5348.4
